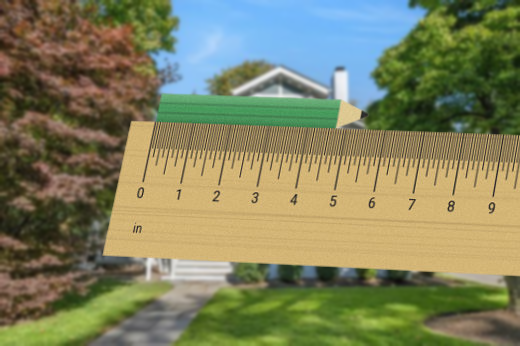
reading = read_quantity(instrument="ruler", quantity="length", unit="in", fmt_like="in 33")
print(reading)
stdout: in 5.5
